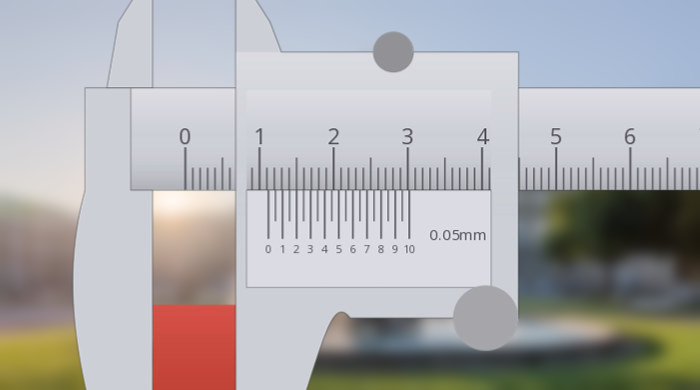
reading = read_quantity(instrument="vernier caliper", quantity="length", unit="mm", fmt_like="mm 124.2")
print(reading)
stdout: mm 11.2
